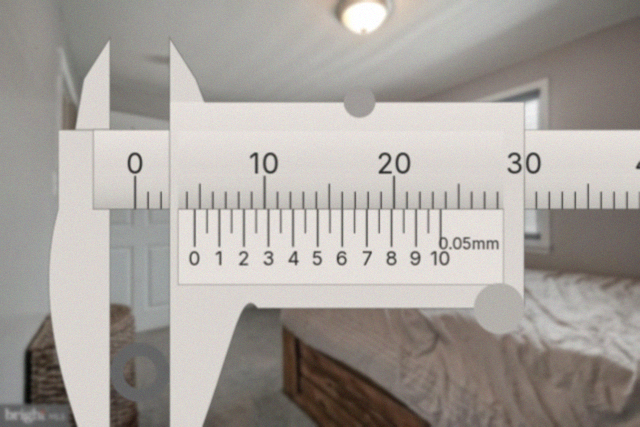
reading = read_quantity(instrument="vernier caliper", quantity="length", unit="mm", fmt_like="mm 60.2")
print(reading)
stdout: mm 4.6
